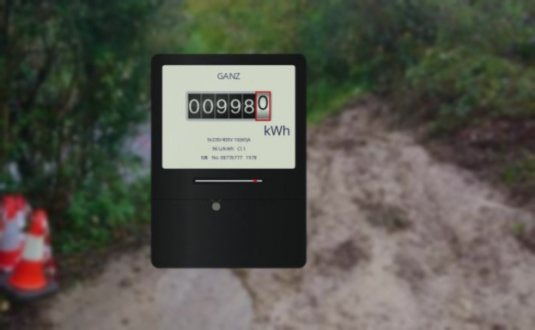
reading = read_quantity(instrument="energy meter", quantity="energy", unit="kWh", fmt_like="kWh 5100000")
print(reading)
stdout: kWh 998.0
